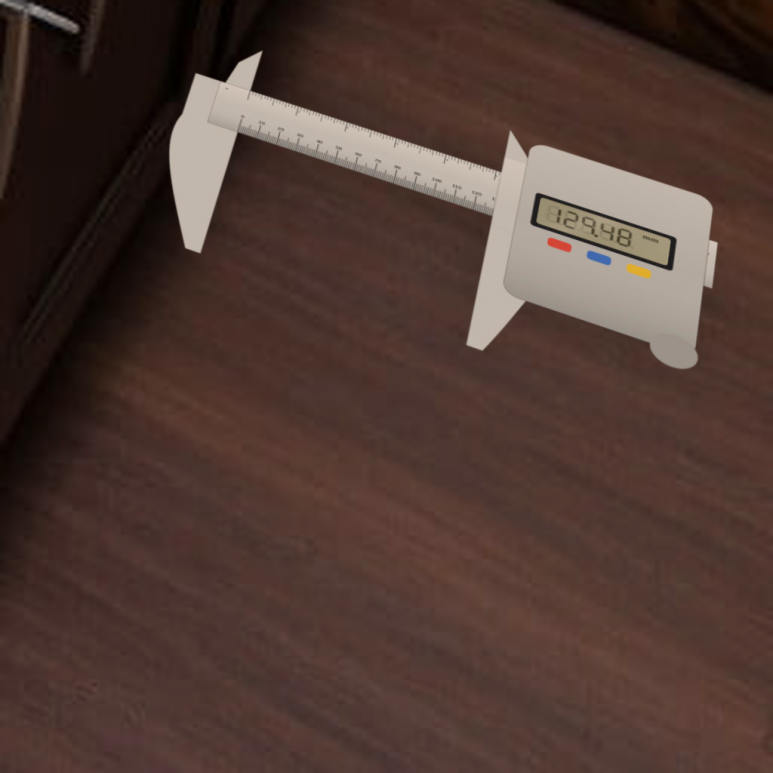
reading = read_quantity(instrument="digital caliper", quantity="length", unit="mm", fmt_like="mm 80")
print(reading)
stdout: mm 129.48
